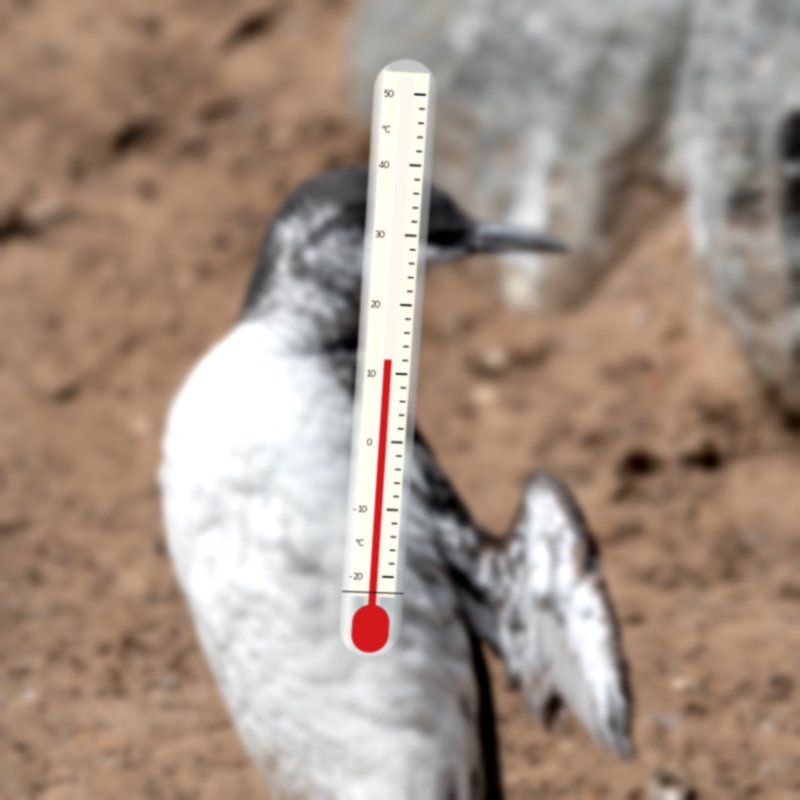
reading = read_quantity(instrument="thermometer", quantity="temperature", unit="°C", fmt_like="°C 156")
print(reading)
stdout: °C 12
